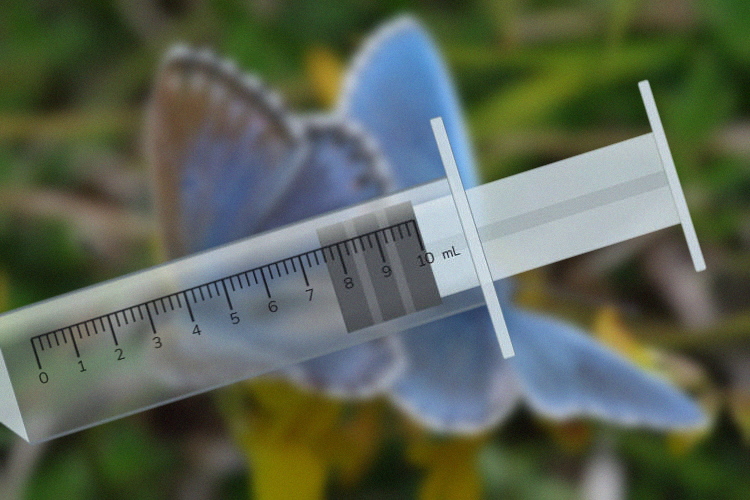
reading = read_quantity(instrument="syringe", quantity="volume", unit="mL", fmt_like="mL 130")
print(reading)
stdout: mL 7.6
